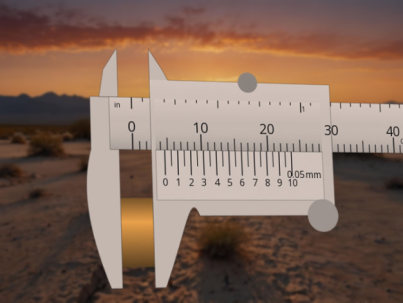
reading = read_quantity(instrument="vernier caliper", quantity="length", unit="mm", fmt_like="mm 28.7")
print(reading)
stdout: mm 4.6
